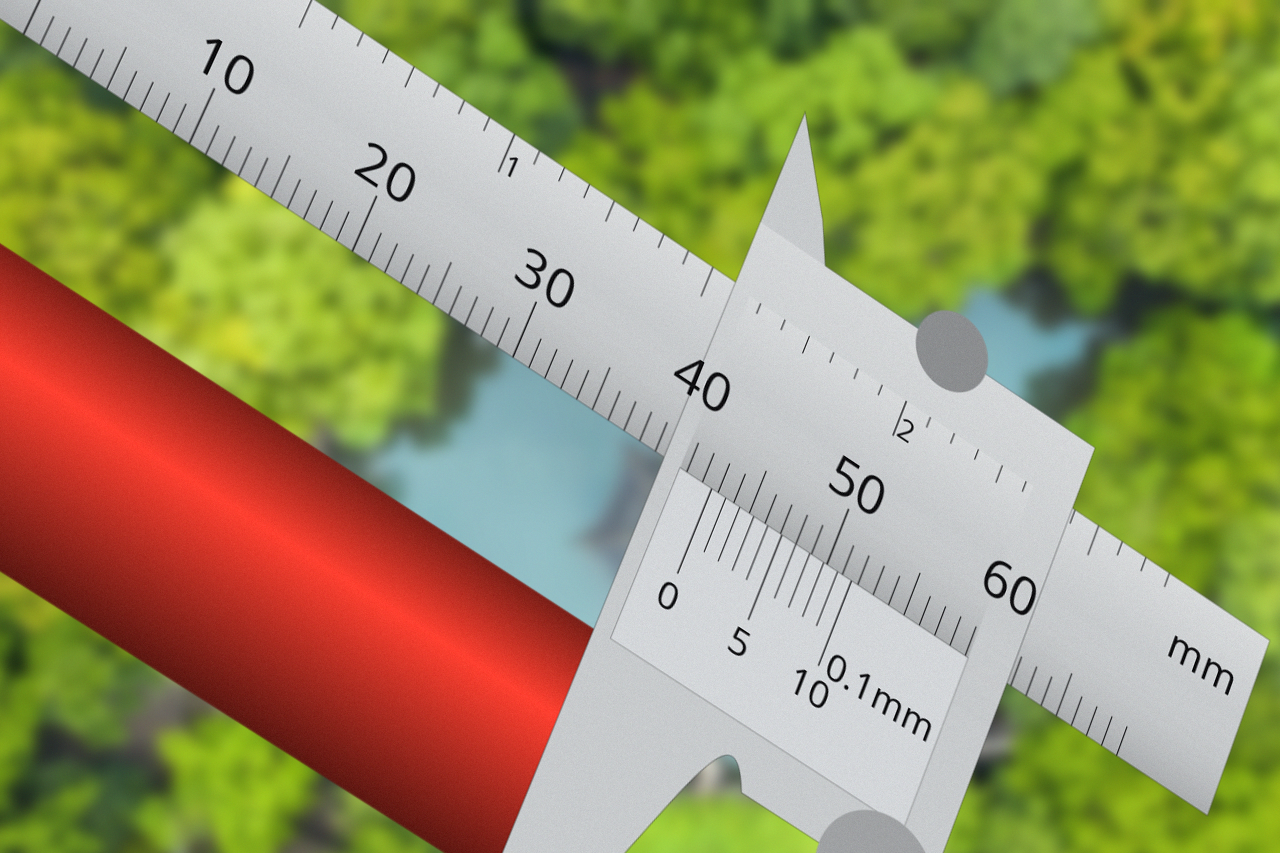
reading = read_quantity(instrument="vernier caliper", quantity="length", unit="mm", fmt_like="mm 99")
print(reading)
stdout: mm 42.6
